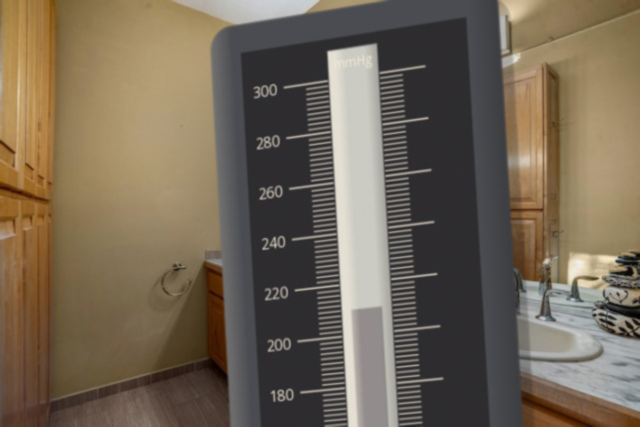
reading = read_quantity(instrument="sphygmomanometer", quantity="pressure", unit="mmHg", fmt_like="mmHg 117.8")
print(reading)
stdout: mmHg 210
